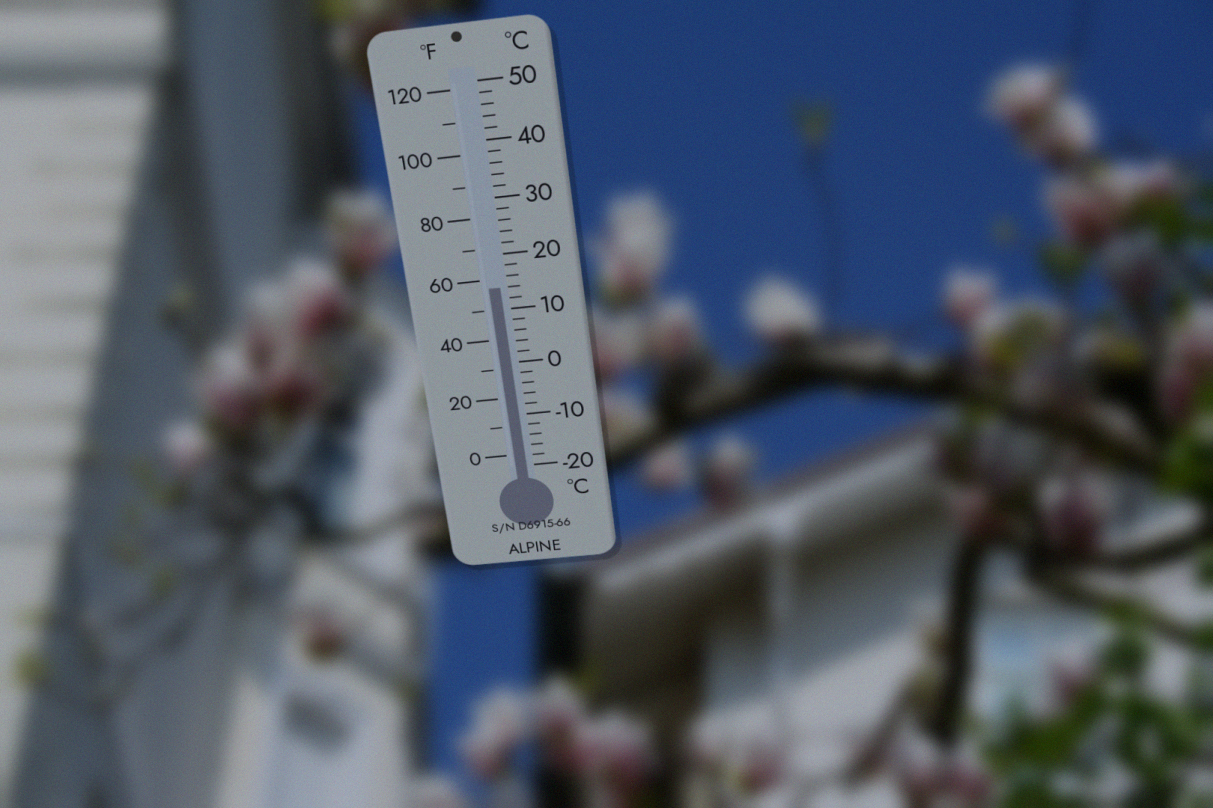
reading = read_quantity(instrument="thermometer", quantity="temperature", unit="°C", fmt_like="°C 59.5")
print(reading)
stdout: °C 14
